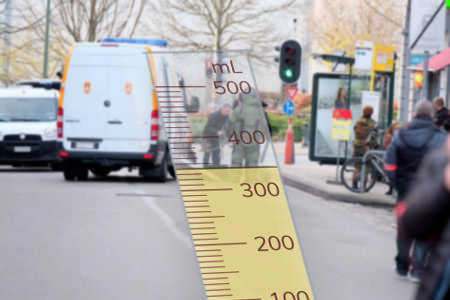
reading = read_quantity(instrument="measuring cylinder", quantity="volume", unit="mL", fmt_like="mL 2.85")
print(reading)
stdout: mL 340
